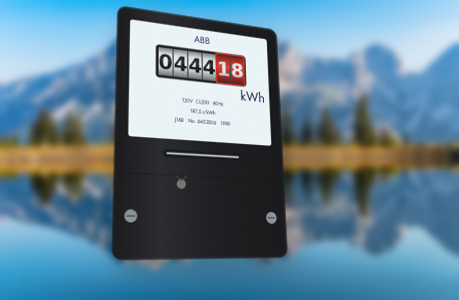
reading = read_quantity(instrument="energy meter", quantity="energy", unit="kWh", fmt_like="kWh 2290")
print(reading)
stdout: kWh 444.18
